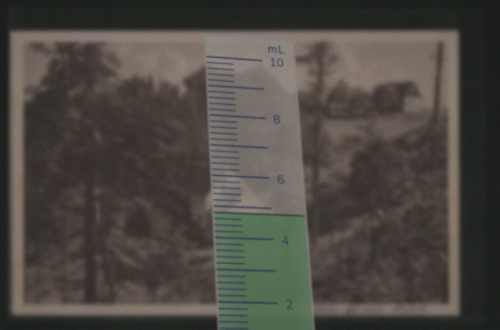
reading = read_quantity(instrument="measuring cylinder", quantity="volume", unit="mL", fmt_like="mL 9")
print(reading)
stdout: mL 4.8
